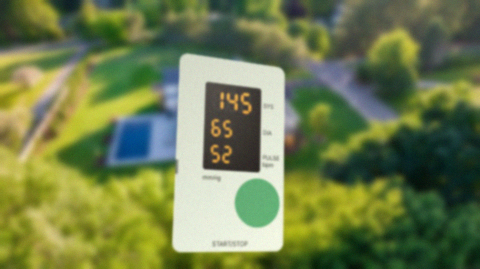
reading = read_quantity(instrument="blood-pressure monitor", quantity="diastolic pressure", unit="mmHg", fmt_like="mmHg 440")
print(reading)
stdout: mmHg 65
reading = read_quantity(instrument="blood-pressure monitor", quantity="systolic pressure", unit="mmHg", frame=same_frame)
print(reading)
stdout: mmHg 145
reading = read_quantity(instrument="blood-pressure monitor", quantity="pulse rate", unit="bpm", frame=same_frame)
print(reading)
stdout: bpm 52
